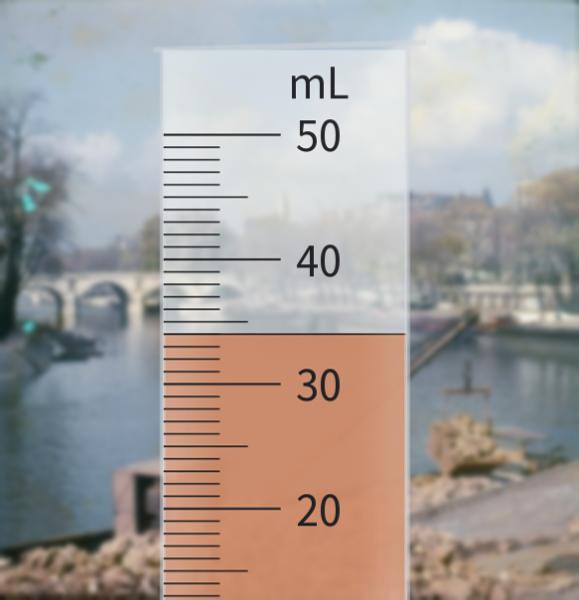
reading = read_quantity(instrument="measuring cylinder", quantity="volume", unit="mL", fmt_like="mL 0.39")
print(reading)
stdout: mL 34
